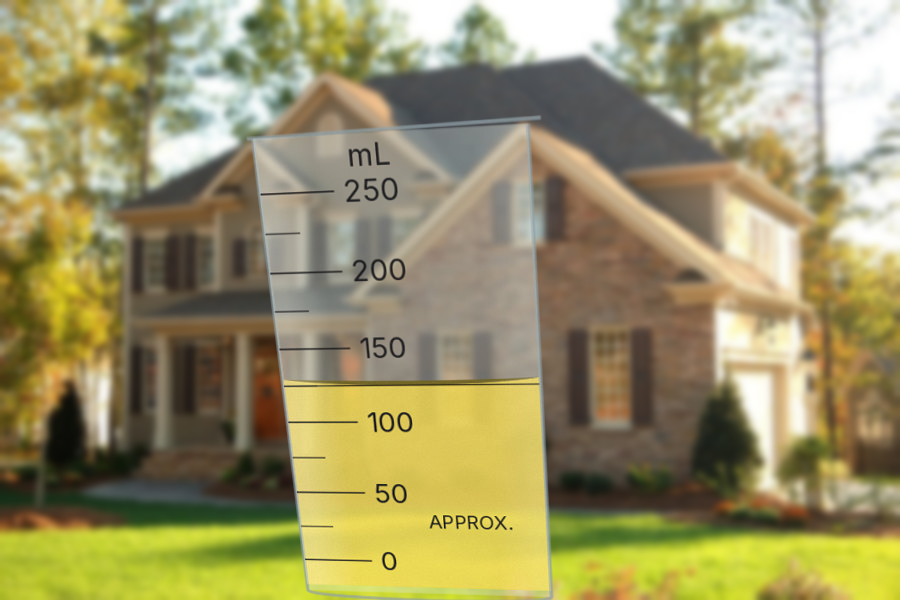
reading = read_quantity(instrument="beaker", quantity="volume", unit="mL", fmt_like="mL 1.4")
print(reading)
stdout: mL 125
